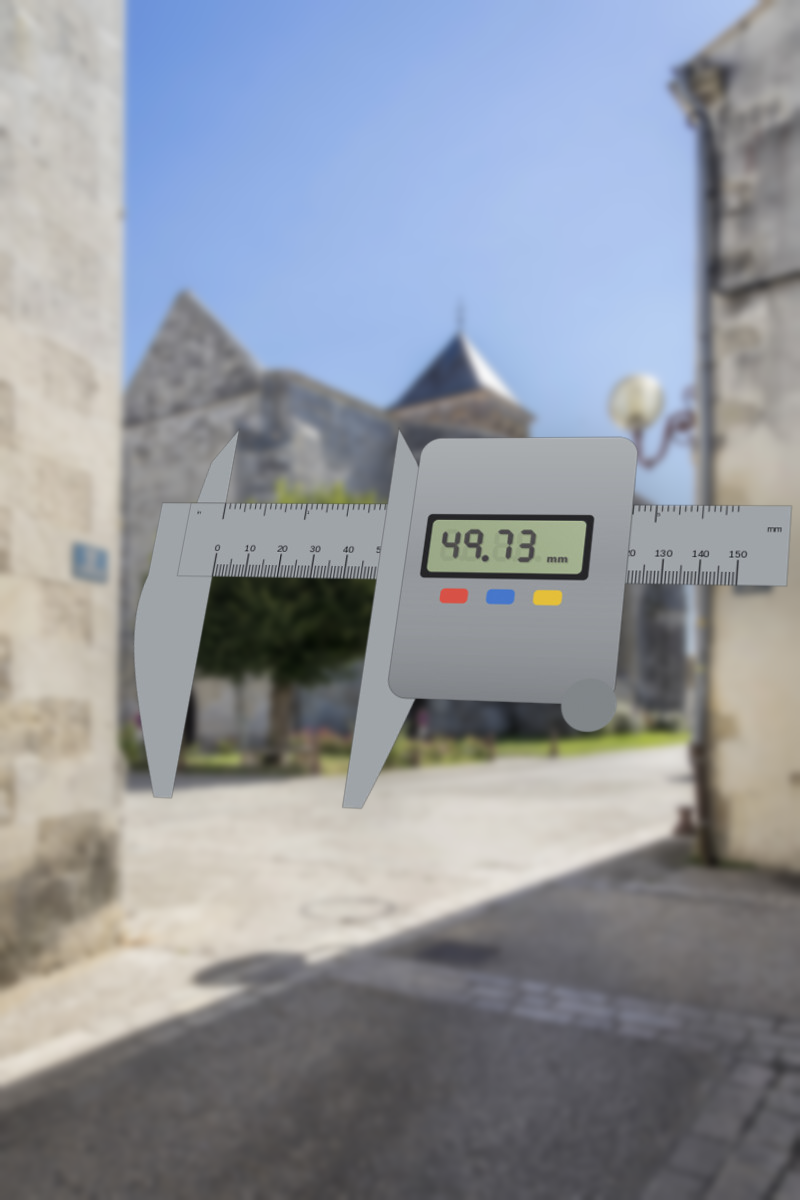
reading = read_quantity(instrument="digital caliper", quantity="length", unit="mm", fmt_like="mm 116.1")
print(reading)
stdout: mm 49.73
